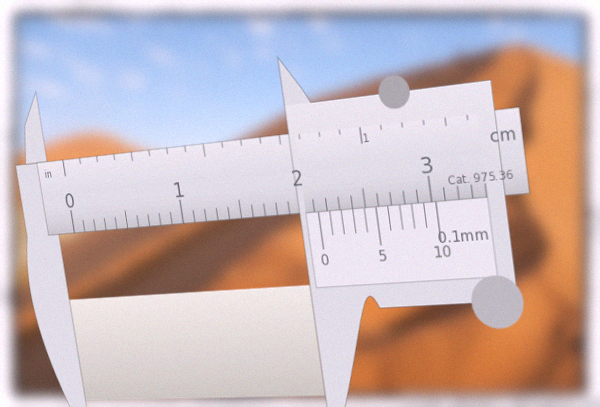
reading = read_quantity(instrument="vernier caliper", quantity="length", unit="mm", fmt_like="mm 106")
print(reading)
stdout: mm 21.3
